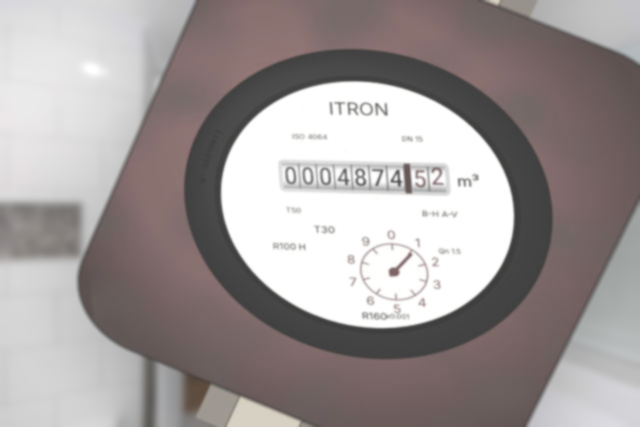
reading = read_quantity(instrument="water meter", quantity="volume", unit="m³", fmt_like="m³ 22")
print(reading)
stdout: m³ 4874.521
